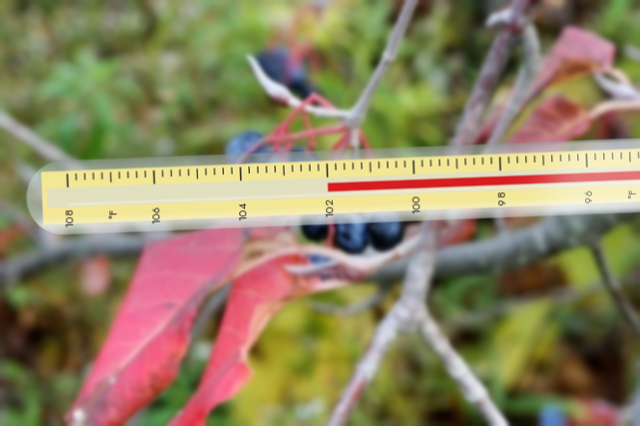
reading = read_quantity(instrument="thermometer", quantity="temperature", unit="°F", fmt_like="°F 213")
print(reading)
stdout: °F 102
